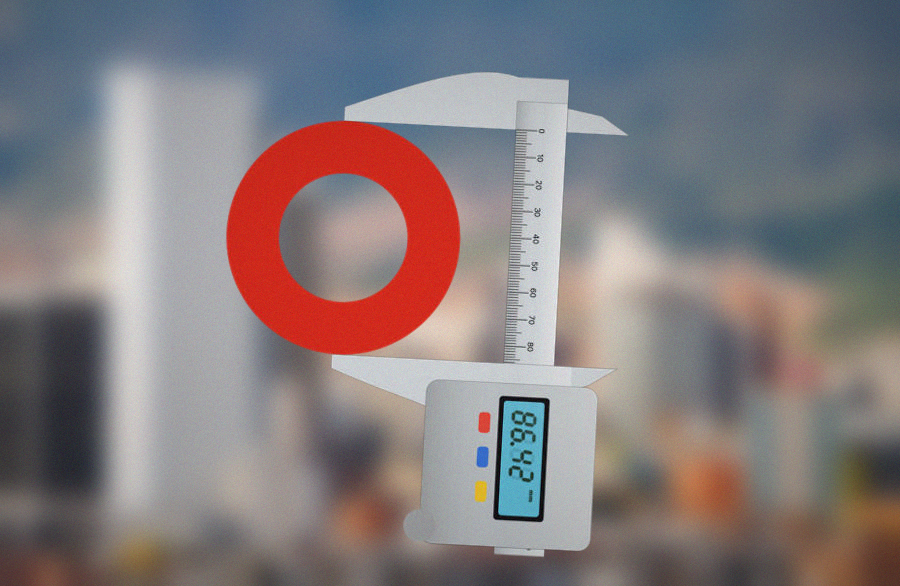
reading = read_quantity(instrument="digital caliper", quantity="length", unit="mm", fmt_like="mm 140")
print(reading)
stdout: mm 86.42
